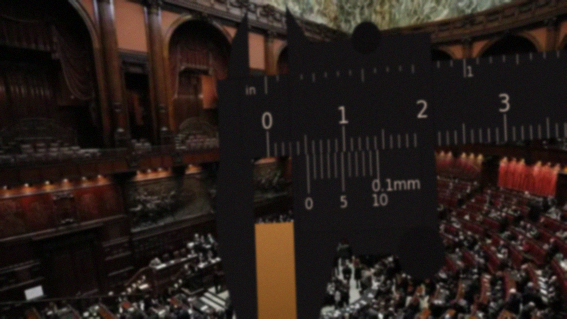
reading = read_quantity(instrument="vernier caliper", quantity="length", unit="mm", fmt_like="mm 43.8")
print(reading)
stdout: mm 5.2
